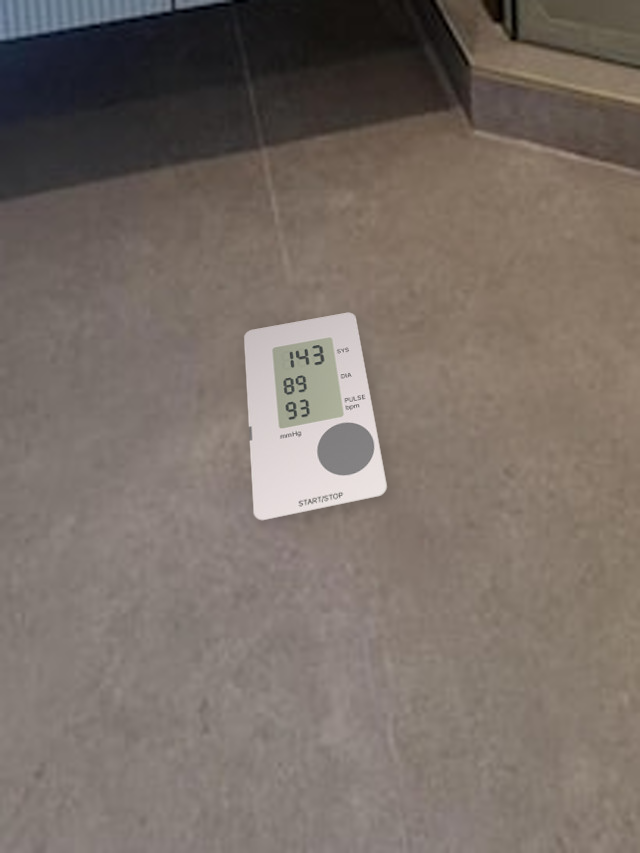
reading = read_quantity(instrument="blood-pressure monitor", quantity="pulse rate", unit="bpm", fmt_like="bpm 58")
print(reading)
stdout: bpm 93
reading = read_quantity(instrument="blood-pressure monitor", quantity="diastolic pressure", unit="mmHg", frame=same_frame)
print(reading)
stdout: mmHg 89
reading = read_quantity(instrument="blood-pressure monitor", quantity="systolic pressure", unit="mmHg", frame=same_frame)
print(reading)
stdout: mmHg 143
